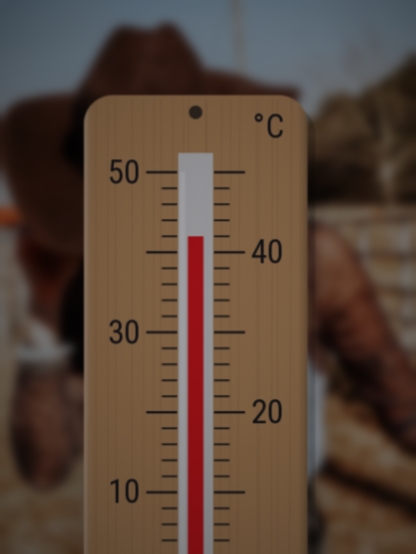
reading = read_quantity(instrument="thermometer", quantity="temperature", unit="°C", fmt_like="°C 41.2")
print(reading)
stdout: °C 42
